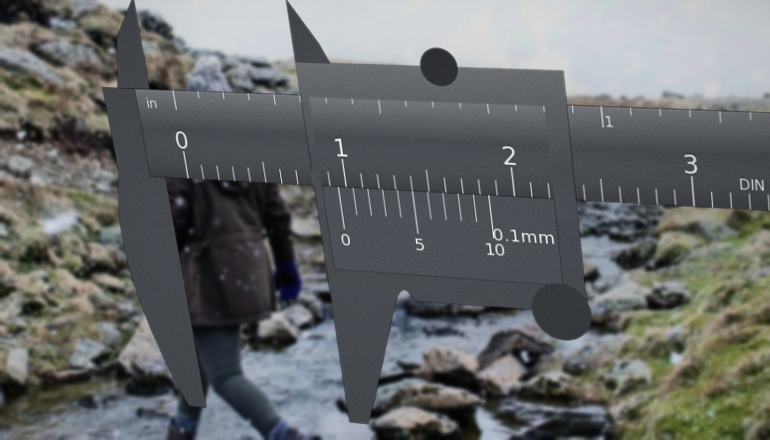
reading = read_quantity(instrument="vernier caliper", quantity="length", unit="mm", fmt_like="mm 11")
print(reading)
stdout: mm 9.5
